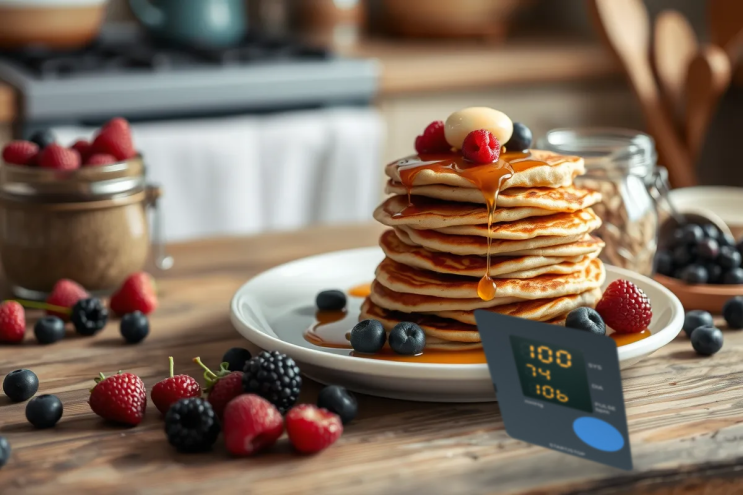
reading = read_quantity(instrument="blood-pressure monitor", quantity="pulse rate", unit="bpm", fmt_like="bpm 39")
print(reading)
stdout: bpm 106
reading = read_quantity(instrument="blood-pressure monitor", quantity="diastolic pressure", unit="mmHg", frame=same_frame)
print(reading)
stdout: mmHg 74
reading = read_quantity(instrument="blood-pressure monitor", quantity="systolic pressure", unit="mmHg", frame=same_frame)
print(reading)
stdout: mmHg 100
